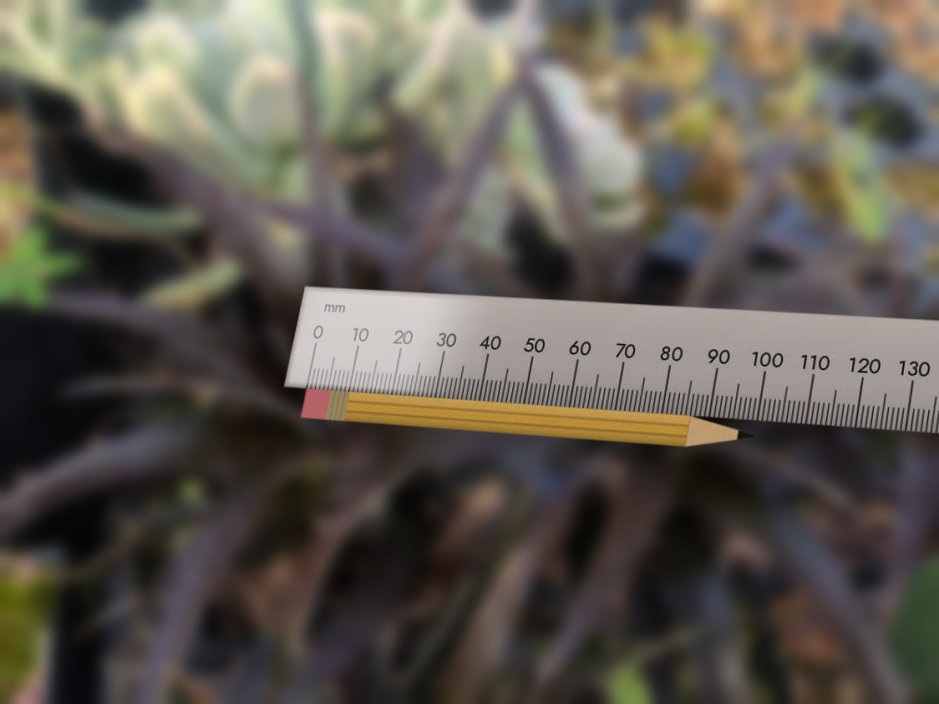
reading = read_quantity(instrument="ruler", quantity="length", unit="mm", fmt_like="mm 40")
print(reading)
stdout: mm 100
